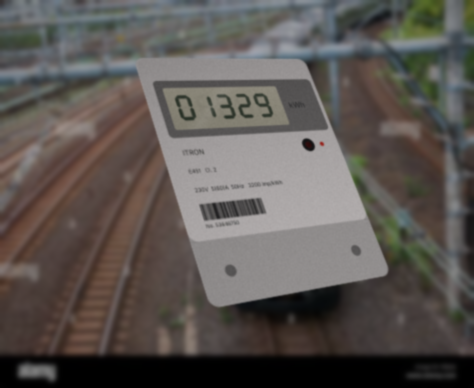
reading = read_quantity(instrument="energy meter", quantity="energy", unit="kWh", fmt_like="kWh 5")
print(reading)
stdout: kWh 1329
